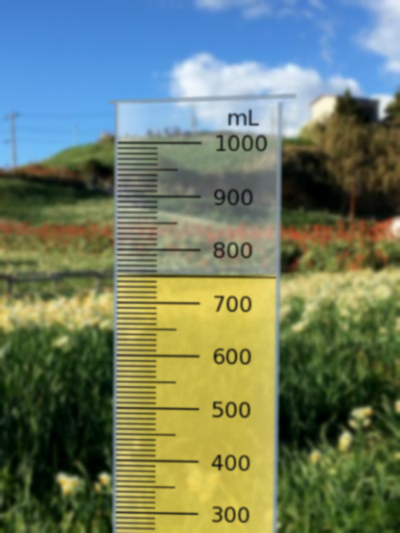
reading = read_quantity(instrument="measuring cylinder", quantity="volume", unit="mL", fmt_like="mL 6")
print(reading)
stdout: mL 750
